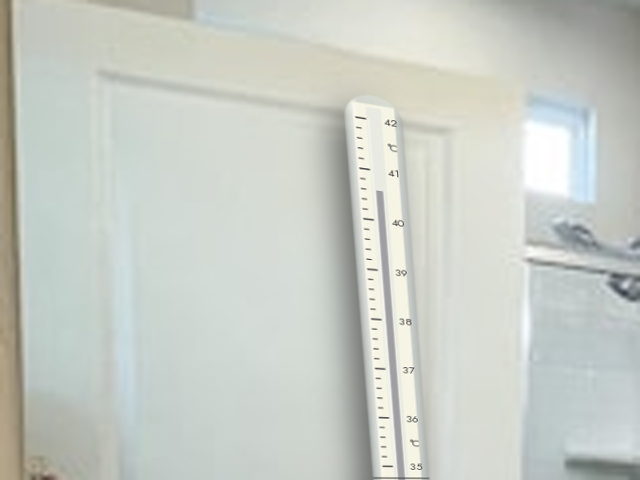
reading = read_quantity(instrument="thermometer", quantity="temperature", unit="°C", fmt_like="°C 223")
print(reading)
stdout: °C 40.6
